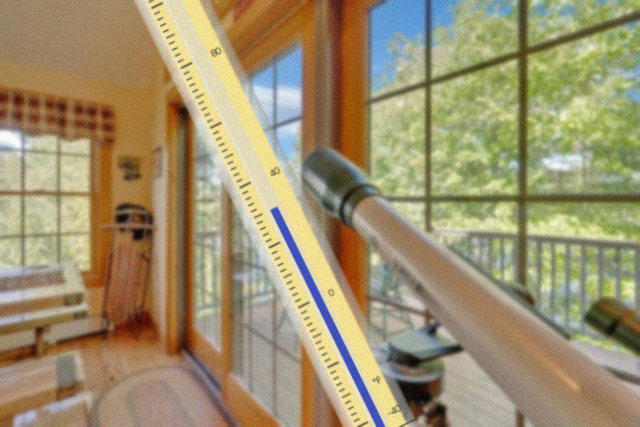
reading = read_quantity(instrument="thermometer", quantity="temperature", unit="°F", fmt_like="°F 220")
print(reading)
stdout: °F 30
